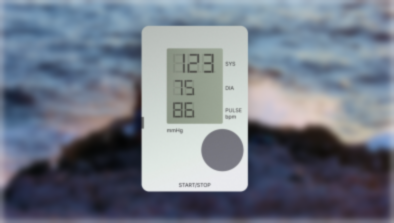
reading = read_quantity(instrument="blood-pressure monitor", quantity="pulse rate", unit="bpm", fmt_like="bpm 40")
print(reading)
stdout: bpm 86
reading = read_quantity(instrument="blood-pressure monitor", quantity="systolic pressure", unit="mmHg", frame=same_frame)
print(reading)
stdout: mmHg 123
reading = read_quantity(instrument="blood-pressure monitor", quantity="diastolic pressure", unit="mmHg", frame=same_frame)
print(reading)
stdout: mmHg 75
